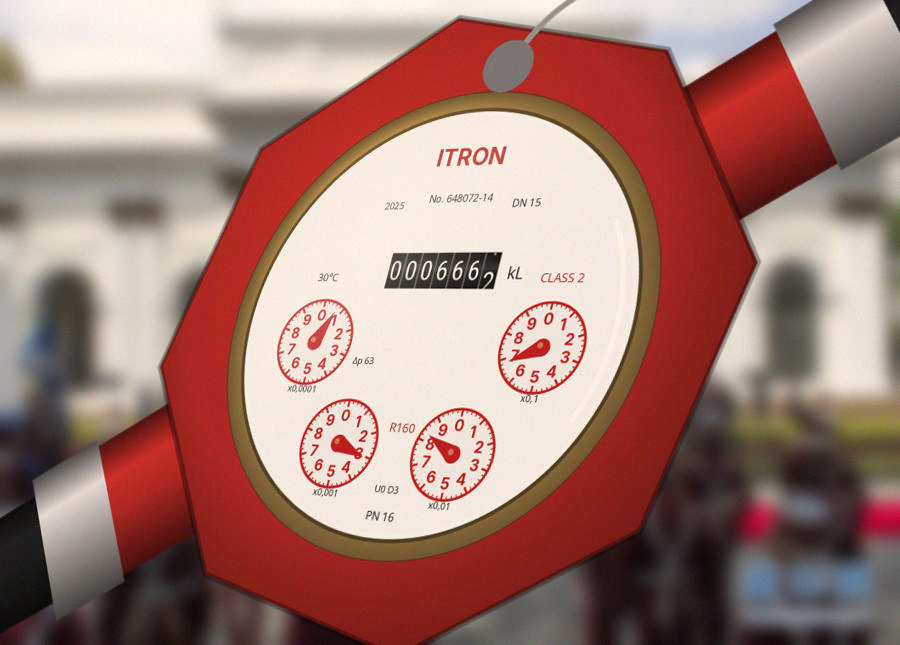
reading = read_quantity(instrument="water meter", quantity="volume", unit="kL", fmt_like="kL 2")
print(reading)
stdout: kL 6661.6830
